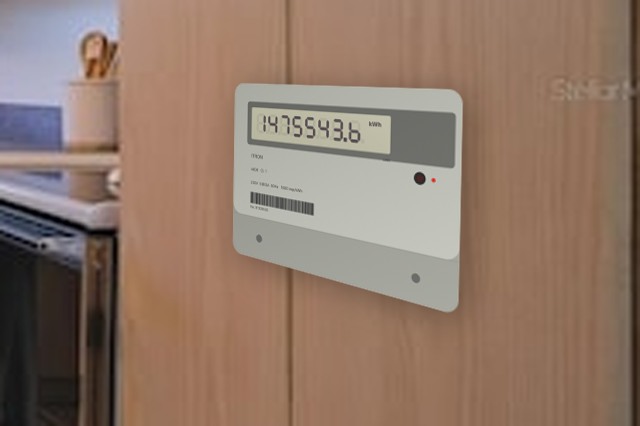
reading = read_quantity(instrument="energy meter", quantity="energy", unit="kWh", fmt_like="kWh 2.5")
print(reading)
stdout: kWh 1475543.6
